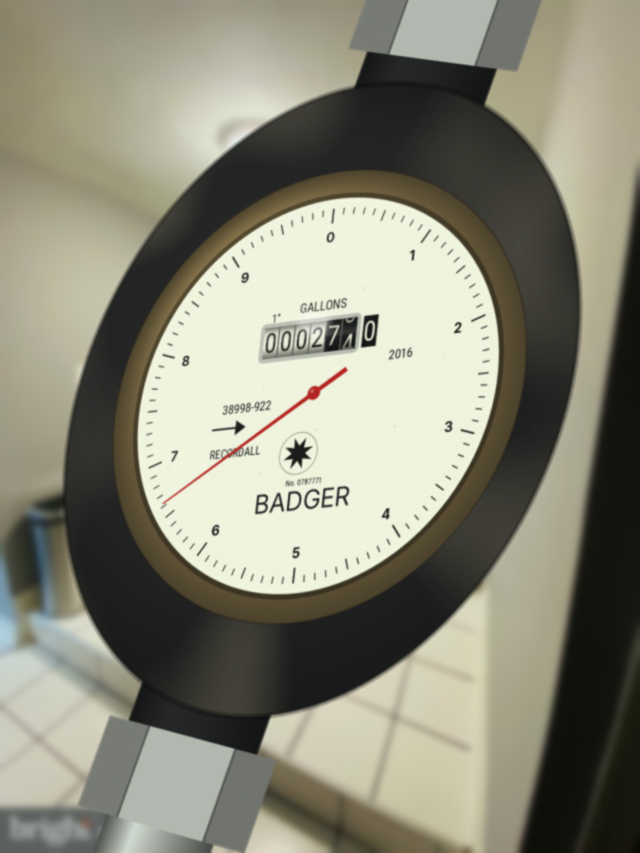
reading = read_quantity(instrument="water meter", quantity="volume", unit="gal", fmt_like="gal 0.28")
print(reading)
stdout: gal 2736.6
